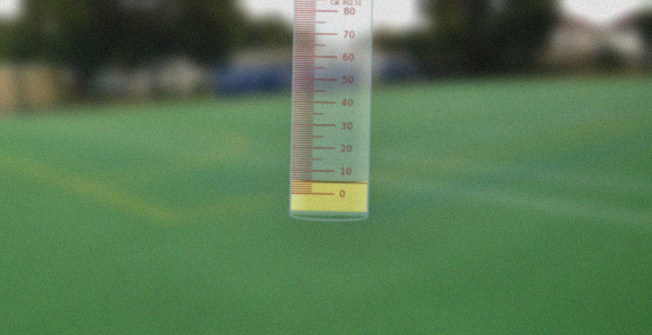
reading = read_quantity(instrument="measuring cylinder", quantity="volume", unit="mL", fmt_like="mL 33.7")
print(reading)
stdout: mL 5
